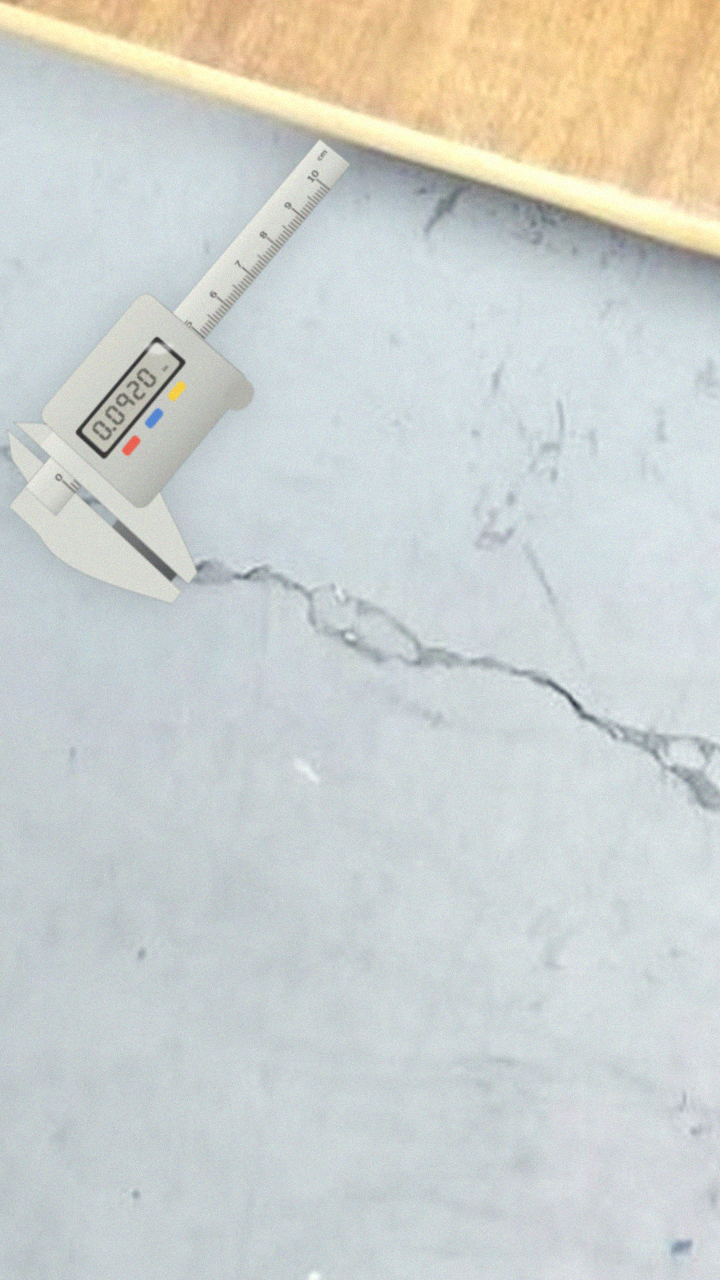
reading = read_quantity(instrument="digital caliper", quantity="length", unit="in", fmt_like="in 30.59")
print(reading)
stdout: in 0.0920
